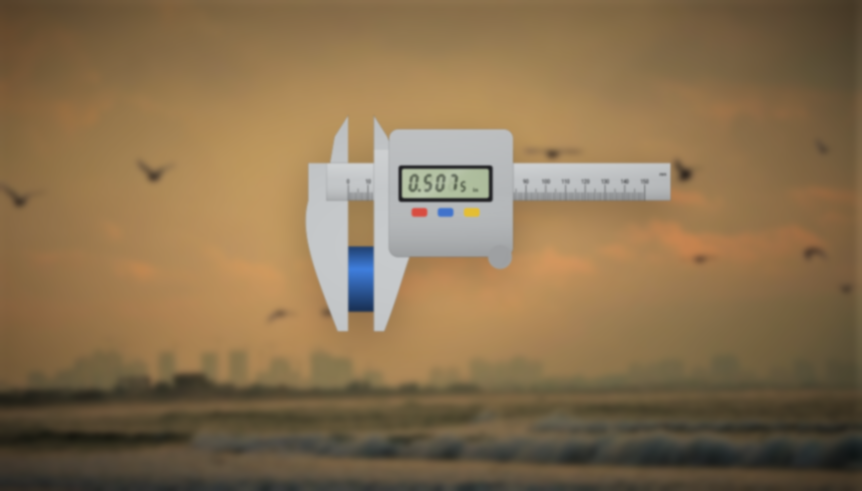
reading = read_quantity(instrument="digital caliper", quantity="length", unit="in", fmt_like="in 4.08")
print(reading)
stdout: in 0.5075
